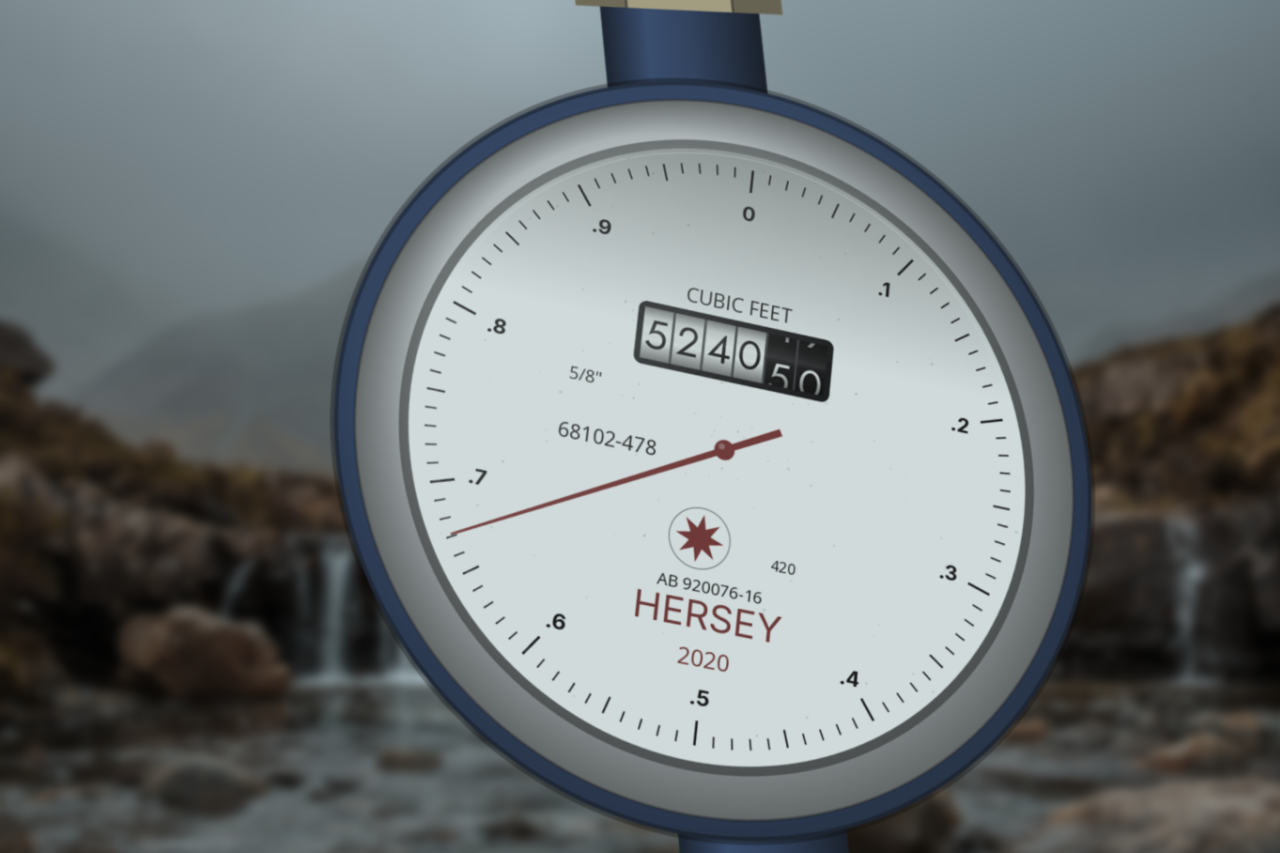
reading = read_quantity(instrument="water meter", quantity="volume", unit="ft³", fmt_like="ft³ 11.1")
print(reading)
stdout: ft³ 524049.67
